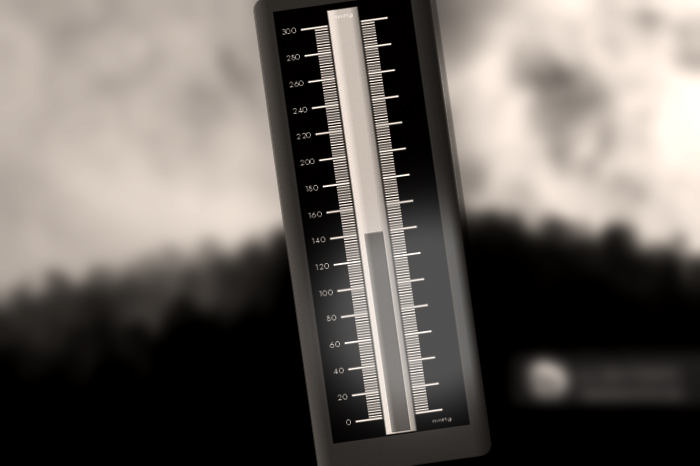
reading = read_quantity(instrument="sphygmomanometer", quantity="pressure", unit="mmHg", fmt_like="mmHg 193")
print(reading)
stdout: mmHg 140
